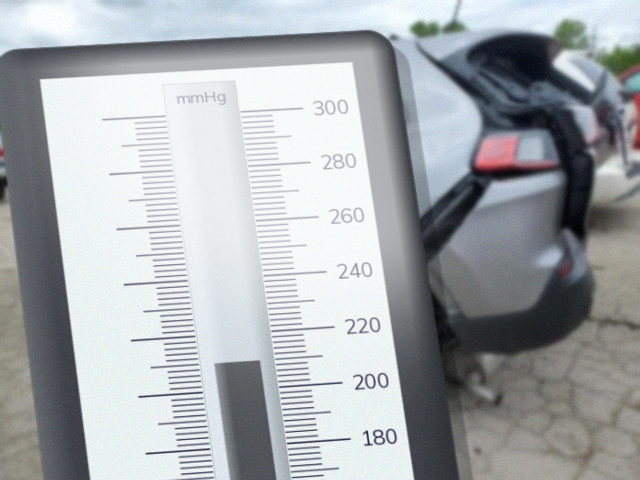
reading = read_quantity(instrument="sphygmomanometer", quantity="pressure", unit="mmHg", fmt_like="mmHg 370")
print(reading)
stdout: mmHg 210
